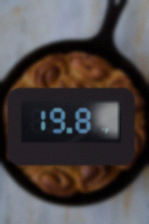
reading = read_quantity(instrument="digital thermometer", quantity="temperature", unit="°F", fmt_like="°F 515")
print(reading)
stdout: °F 19.8
